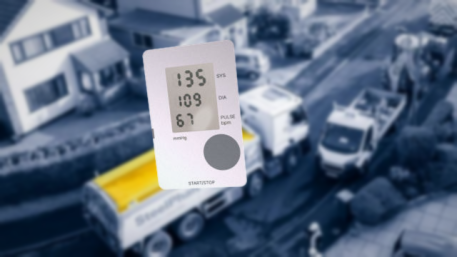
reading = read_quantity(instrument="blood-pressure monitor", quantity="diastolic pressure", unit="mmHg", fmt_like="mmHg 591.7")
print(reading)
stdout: mmHg 109
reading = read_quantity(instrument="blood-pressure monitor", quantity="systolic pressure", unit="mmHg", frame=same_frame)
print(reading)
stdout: mmHg 135
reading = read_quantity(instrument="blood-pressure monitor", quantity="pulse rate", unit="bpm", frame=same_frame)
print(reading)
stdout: bpm 67
